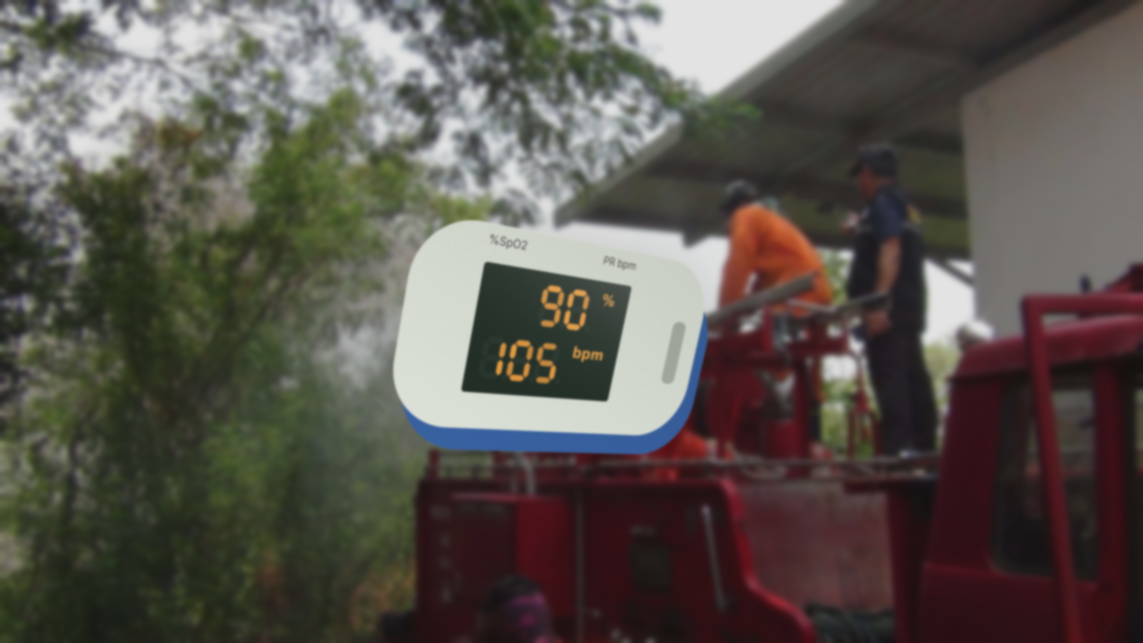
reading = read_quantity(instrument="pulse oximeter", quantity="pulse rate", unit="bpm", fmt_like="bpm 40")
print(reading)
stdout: bpm 105
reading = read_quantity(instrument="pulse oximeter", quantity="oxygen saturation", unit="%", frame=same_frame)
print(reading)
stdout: % 90
